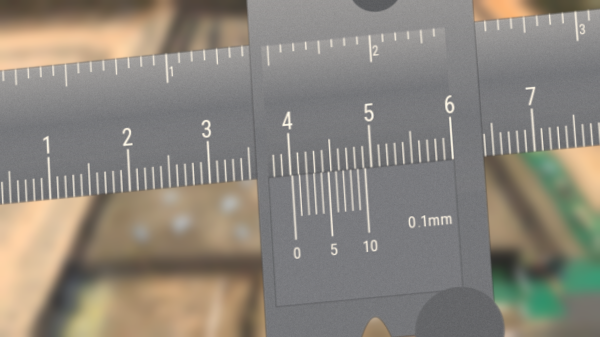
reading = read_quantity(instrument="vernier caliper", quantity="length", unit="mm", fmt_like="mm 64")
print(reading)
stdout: mm 40.2
